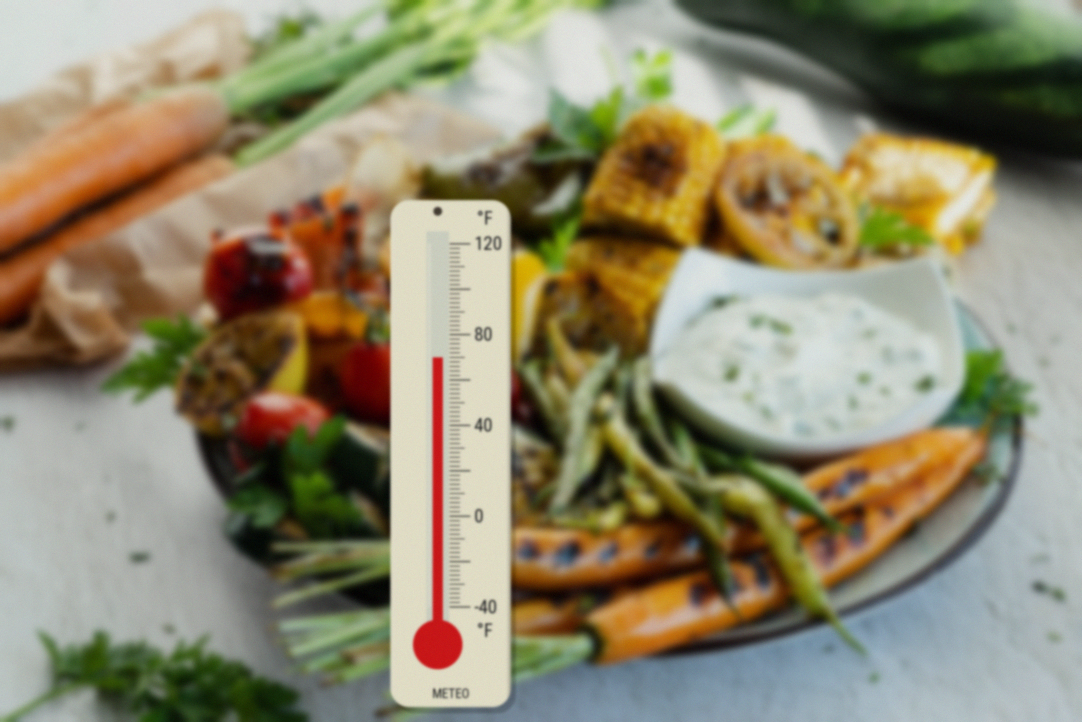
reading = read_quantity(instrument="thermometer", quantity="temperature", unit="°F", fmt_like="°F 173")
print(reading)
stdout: °F 70
